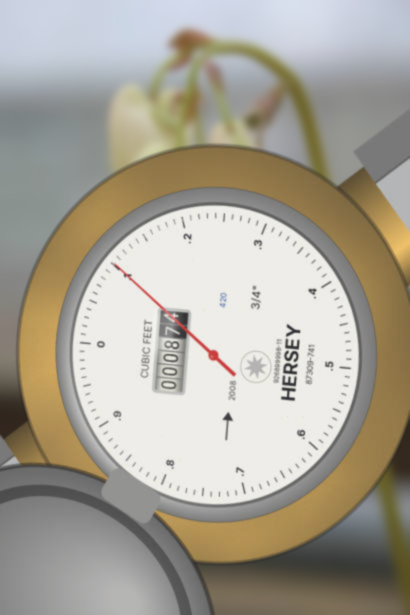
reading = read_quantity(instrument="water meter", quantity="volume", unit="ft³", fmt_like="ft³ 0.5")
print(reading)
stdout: ft³ 874.10
